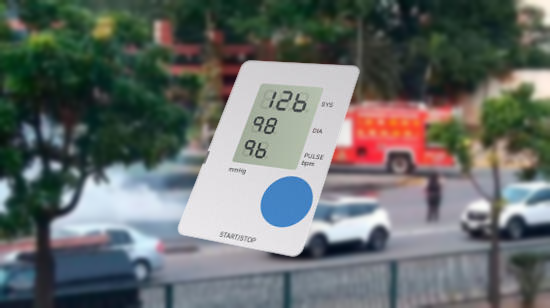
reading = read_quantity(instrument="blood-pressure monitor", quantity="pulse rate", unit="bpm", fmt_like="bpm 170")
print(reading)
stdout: bpm 96
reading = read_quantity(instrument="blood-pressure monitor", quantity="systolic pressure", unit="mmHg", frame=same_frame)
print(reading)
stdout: mmHg 126
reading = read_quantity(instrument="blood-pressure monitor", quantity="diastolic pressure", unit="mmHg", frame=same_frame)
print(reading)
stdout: mmHg 98
